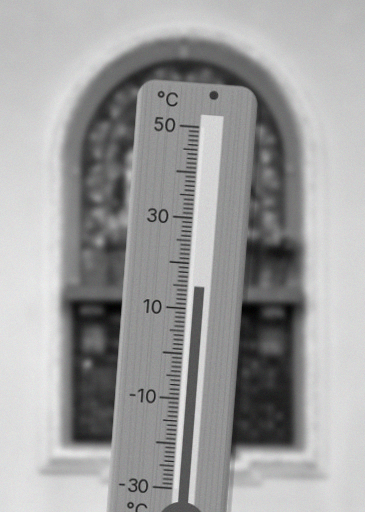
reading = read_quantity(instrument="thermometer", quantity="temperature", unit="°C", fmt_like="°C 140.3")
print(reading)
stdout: °C 15
